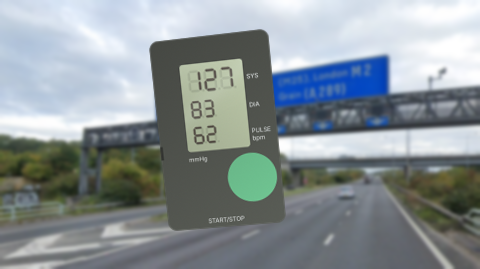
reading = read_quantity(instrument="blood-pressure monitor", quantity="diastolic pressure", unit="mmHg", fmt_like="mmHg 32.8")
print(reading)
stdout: mmHg 83
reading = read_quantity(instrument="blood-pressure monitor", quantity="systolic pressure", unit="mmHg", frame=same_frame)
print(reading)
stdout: mmHg 127
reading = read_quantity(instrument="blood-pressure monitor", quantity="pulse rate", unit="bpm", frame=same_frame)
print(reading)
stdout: bpm 62
